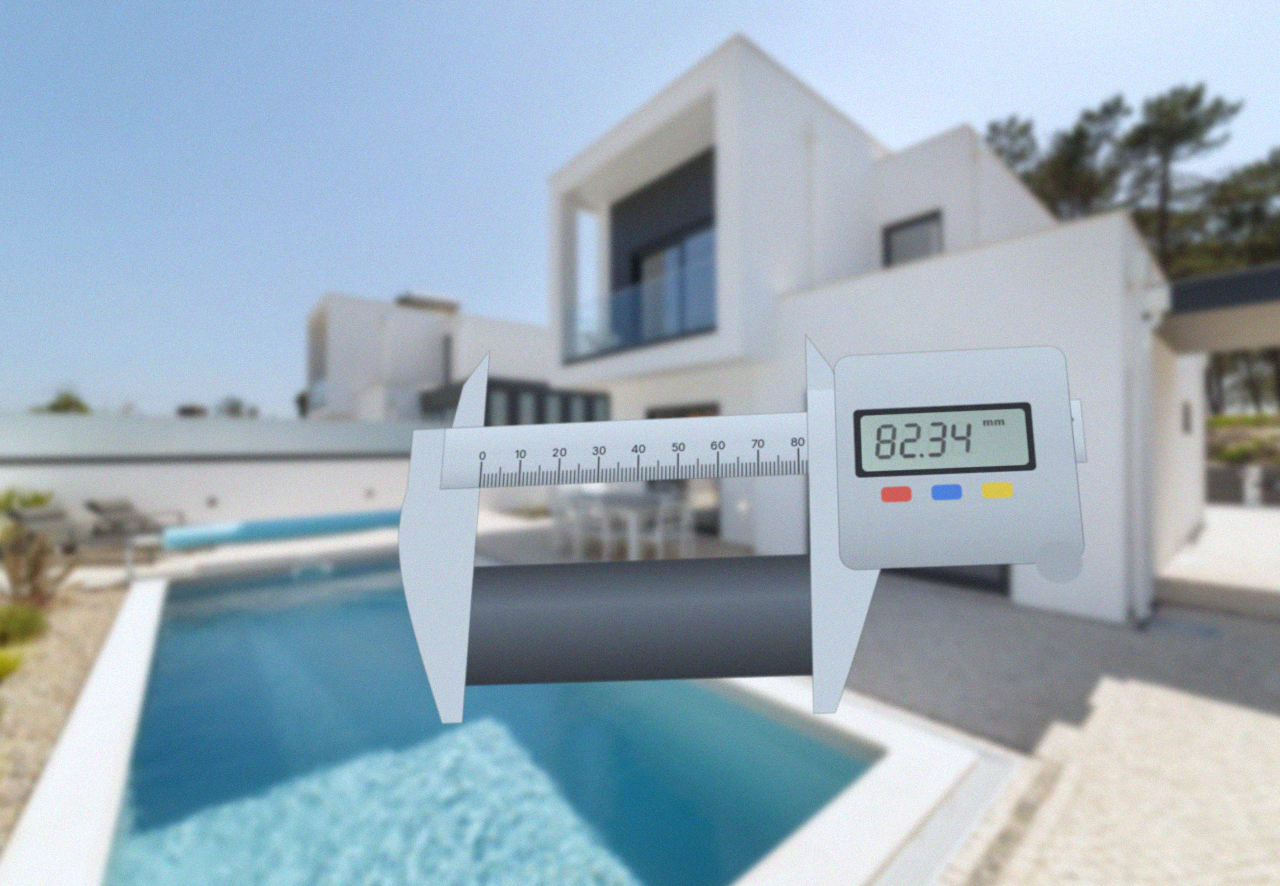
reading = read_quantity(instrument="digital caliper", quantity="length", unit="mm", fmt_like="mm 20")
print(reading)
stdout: mm 82.34
